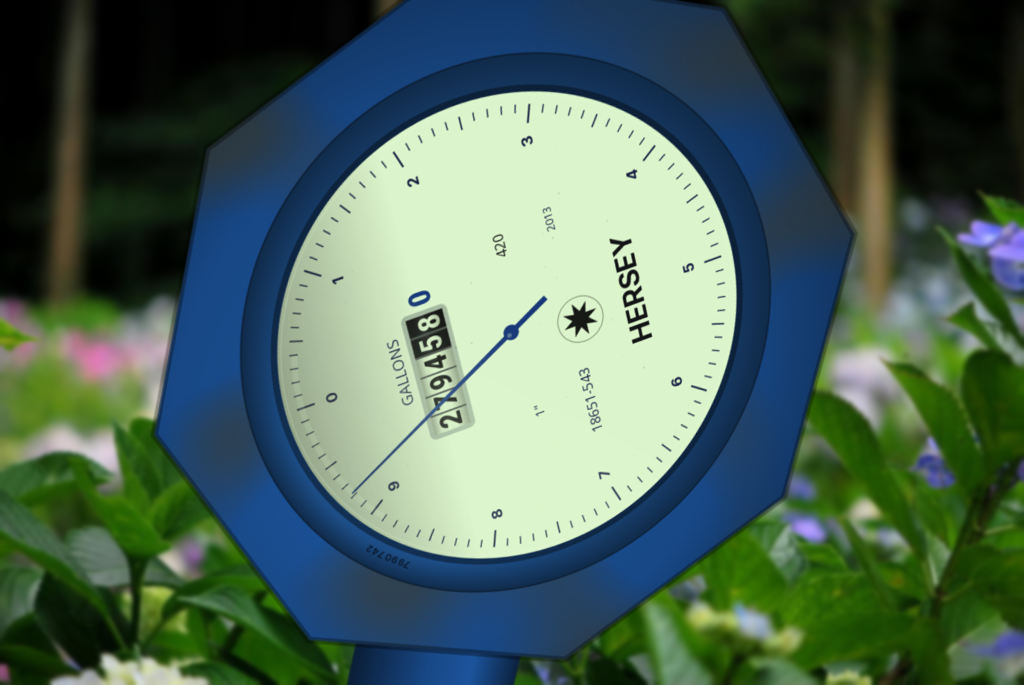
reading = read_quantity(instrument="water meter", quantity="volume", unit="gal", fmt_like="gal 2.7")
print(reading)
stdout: gal 2794579.2
